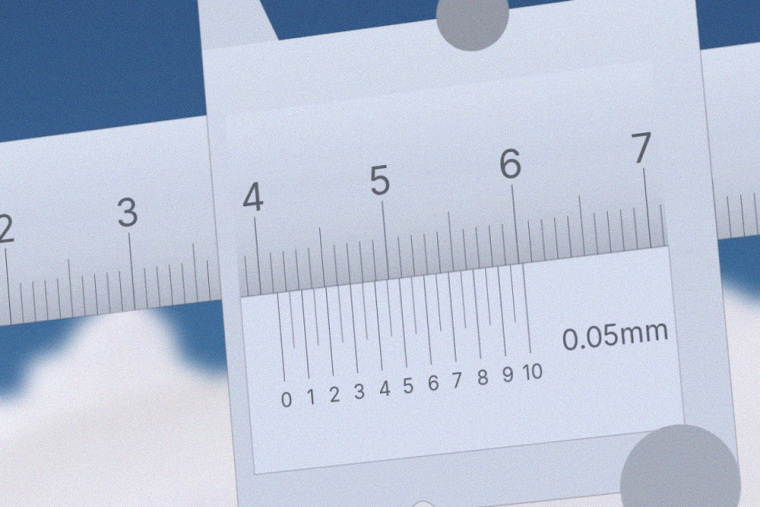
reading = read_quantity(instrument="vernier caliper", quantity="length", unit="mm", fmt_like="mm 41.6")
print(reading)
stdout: mm 41.3
